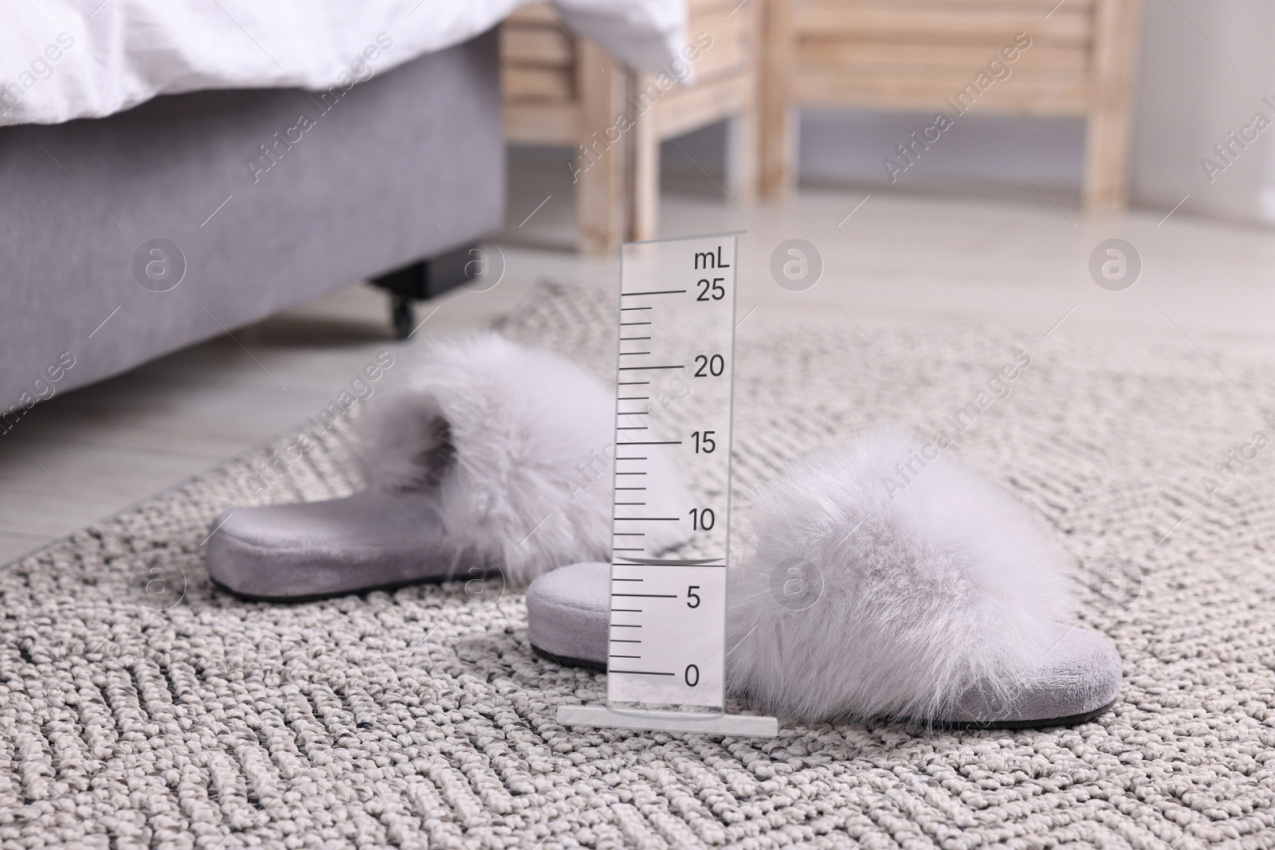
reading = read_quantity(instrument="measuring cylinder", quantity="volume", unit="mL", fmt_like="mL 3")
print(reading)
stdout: mL 7
